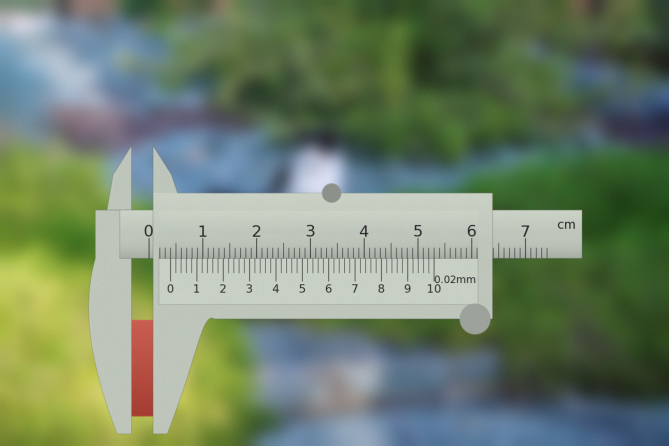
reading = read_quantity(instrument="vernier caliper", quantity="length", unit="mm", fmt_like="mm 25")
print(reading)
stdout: mm 4.0
